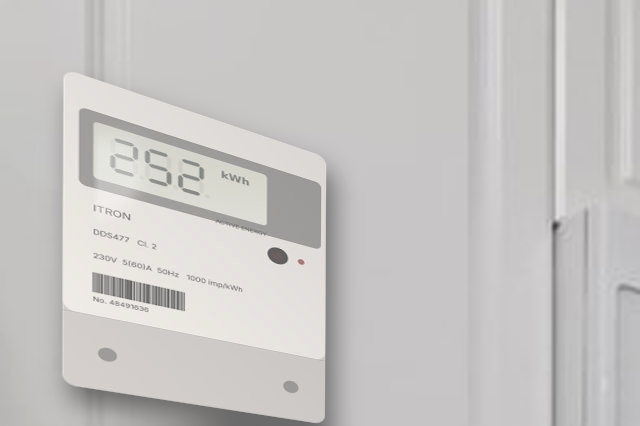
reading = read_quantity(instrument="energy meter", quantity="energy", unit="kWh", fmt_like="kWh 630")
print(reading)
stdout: kWh 252
